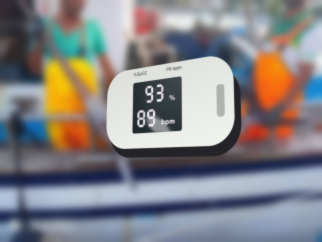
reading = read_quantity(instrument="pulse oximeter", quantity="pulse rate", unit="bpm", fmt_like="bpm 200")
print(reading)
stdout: bpm 89
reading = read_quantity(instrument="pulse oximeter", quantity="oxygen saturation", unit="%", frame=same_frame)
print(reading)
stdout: % 93
